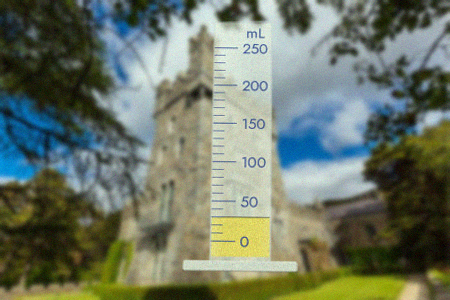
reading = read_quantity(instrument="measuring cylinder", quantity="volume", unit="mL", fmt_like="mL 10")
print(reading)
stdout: mL 30
